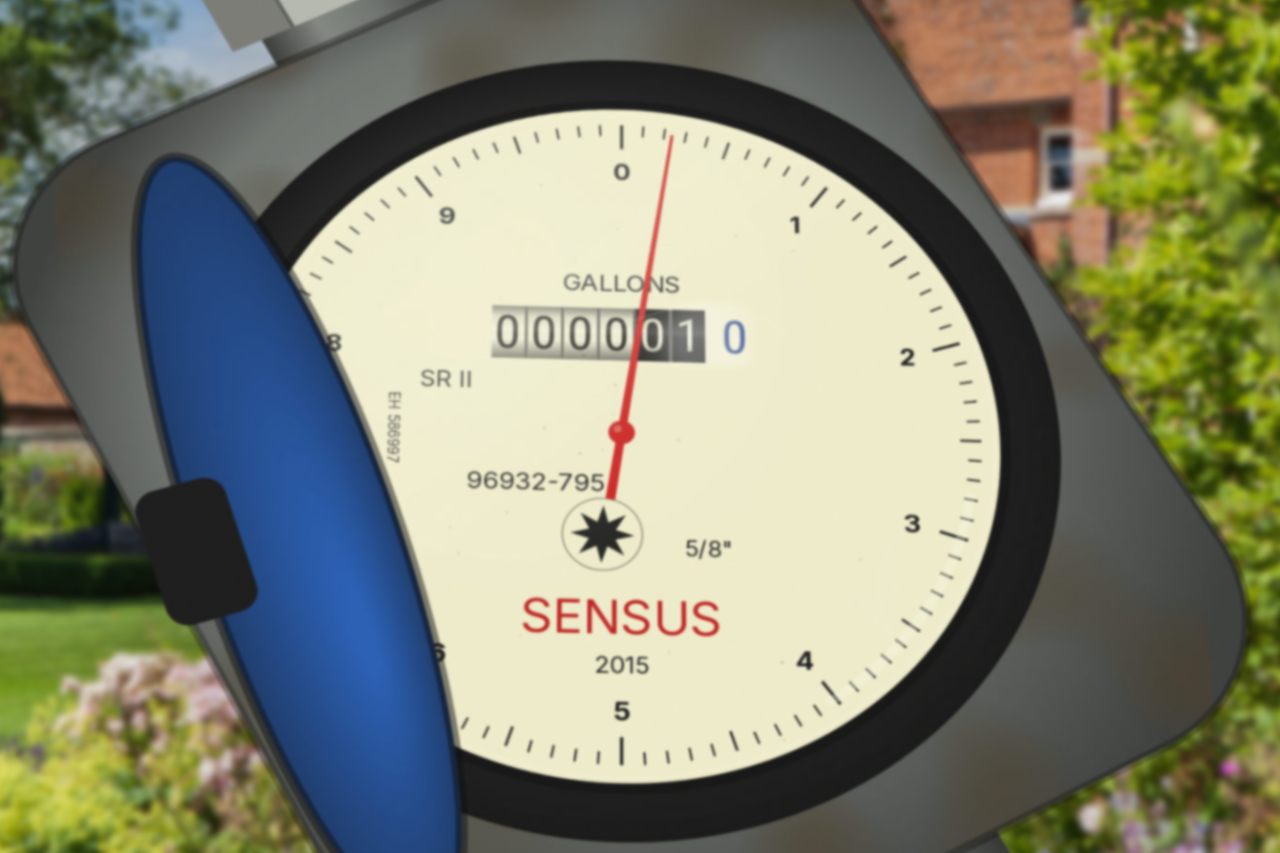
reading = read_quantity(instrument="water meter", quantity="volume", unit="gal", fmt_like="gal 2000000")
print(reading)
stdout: gal 10.2
